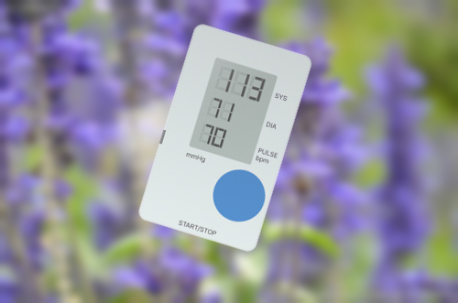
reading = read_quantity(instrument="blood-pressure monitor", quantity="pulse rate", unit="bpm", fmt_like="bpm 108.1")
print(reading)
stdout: bpm 70
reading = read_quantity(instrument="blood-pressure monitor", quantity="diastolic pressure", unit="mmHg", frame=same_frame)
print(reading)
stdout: mmHg 71
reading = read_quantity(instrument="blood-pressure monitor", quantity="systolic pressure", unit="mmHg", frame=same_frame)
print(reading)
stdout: mmHg 113
